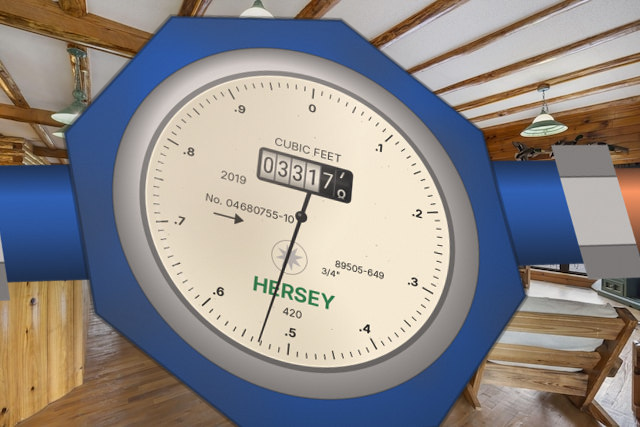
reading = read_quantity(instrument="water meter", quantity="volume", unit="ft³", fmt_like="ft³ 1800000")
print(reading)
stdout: ft³ 33177.53
